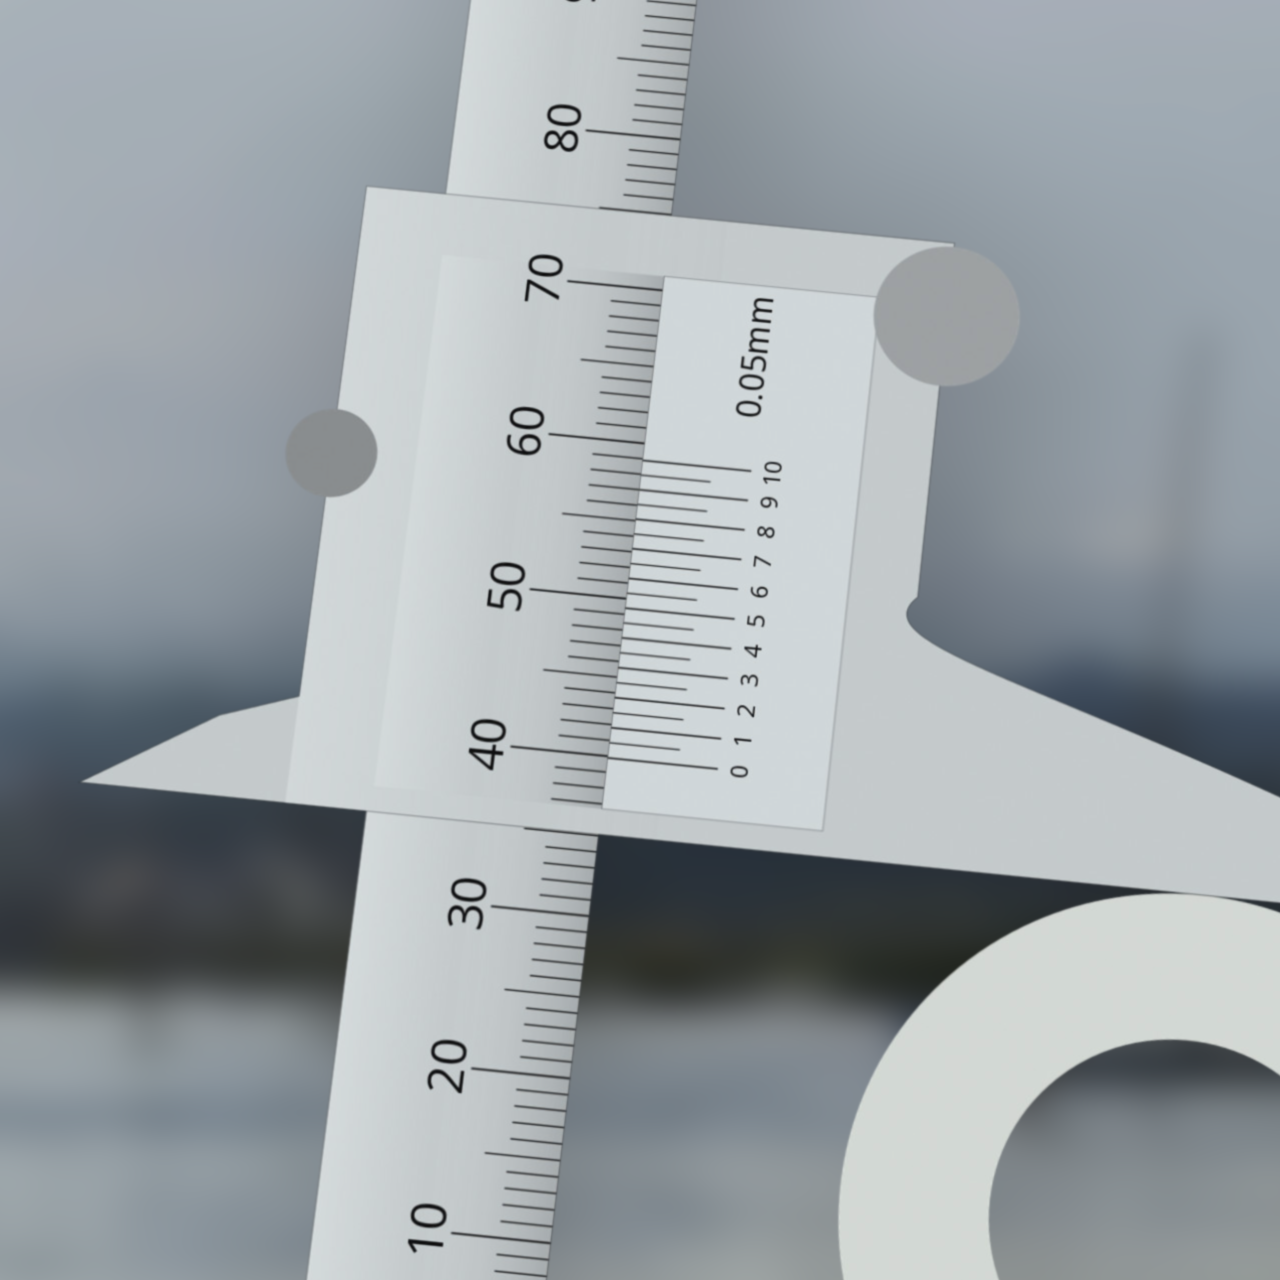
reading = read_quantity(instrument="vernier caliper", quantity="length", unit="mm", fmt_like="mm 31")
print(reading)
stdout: mm 39.9
